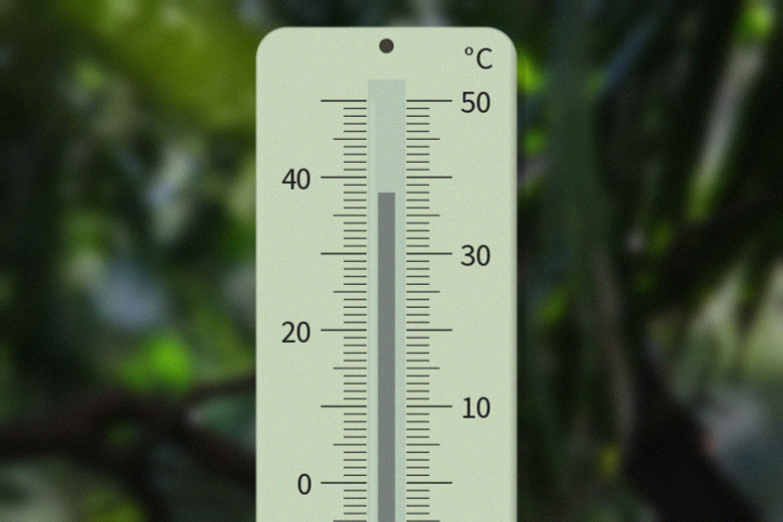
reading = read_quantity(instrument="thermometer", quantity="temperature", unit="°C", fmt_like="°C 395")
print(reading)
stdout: °C 38
